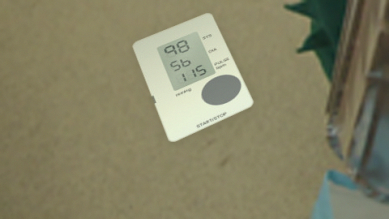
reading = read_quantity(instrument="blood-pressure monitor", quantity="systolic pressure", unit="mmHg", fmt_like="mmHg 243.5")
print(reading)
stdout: mmHg 98
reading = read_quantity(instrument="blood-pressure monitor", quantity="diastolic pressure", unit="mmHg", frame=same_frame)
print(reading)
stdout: mmHg 56
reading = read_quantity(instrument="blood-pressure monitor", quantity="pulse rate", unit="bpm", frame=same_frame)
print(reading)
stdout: bpm 115
